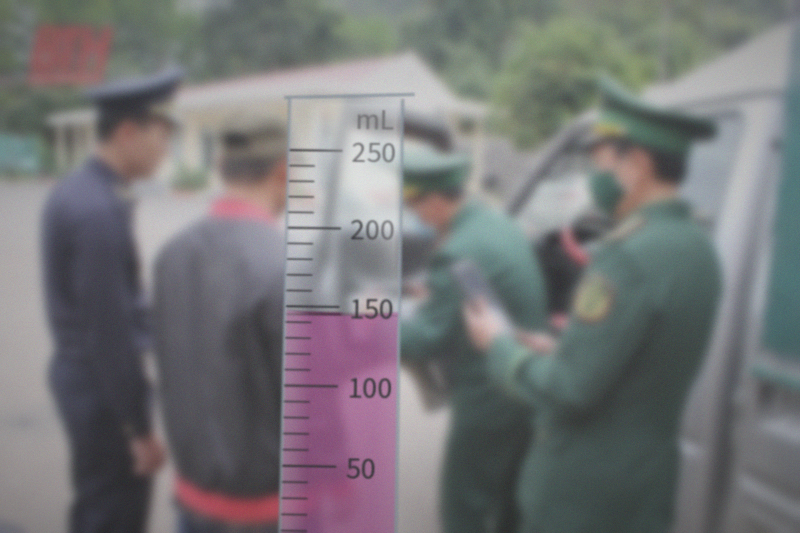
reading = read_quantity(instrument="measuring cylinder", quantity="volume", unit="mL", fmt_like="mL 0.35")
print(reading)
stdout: mL 145
